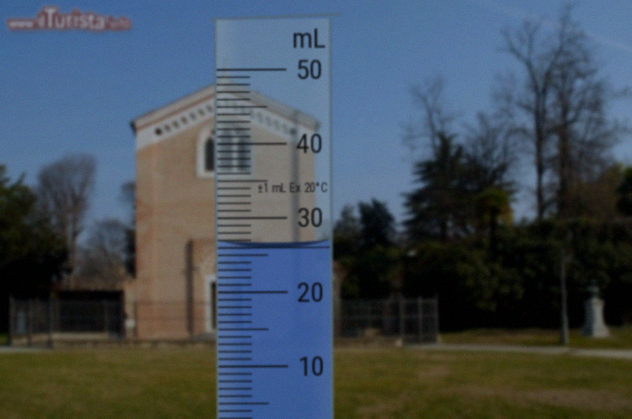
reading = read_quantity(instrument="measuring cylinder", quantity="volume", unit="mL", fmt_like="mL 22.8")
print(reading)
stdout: mL 26
